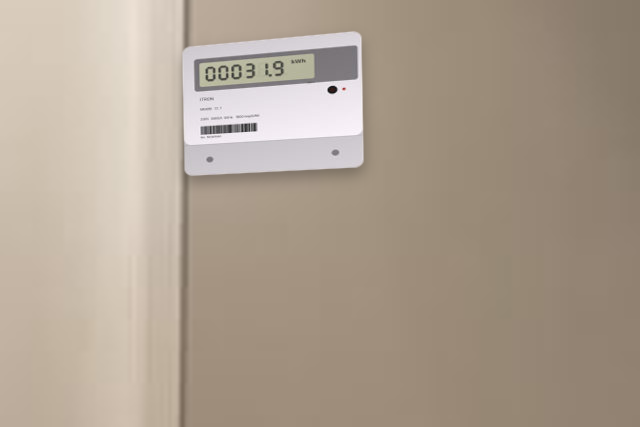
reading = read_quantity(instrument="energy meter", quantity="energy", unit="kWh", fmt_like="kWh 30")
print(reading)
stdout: kWh 31.9
